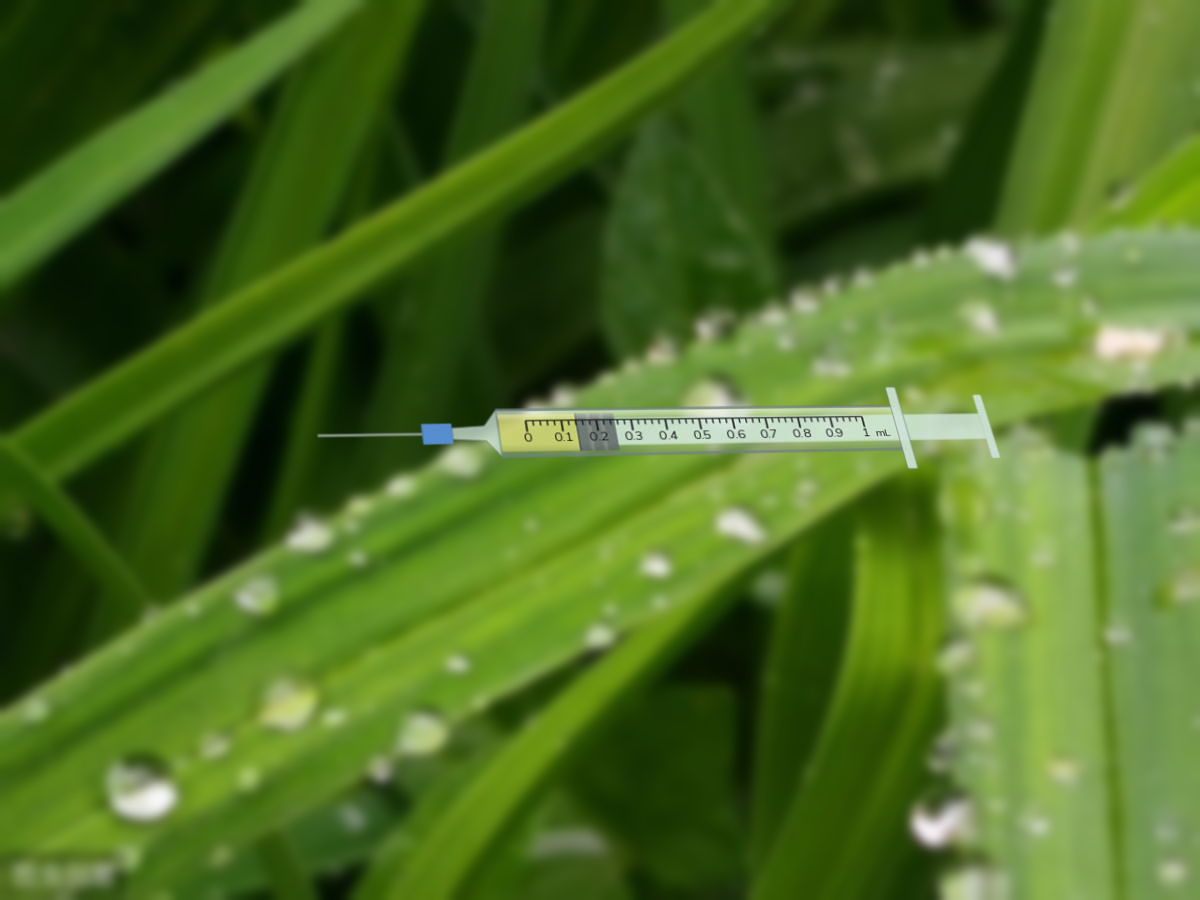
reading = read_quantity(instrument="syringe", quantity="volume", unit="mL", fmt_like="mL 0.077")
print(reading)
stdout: mL 0.14
